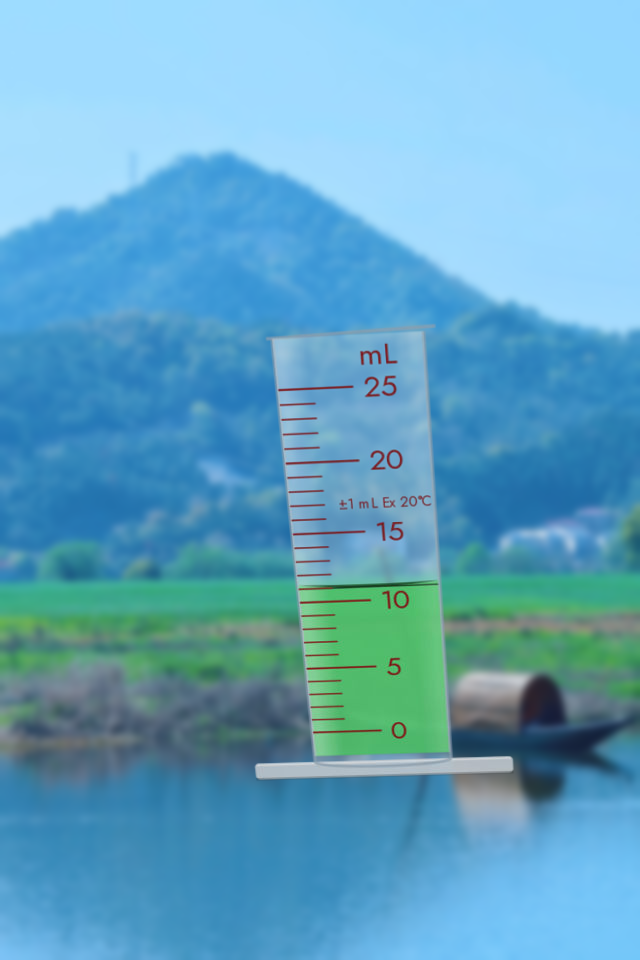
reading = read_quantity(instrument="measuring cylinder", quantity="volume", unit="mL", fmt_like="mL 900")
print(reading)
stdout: mL 11
